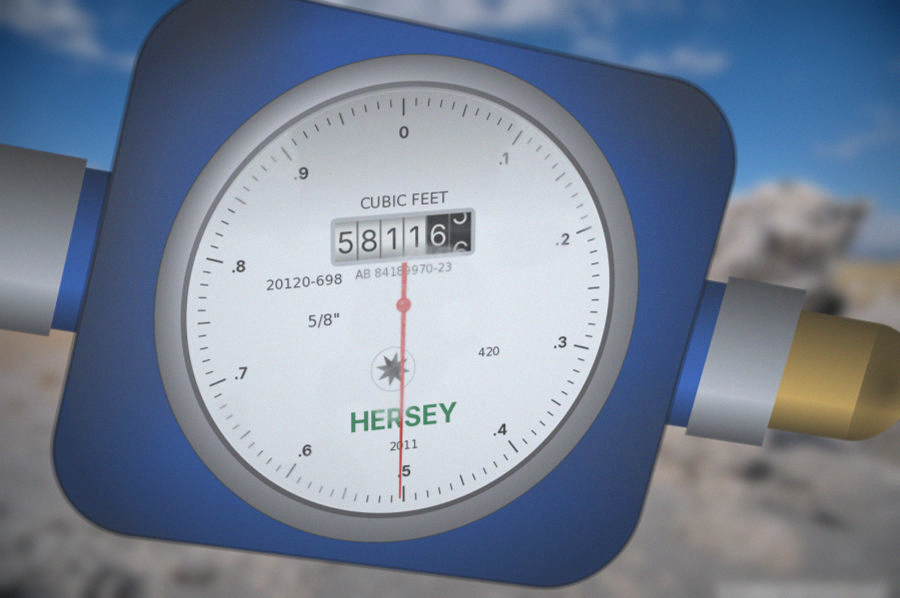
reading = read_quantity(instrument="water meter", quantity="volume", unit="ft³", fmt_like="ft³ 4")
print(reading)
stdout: ft³ 581165.50
